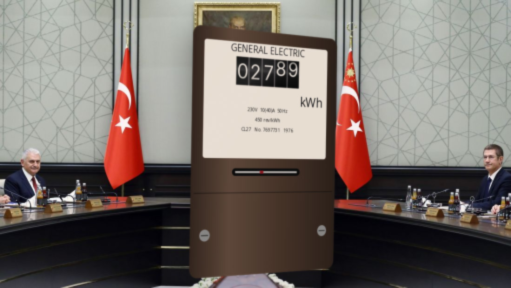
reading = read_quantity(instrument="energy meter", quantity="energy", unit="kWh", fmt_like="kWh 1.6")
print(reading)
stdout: kWh 2789
